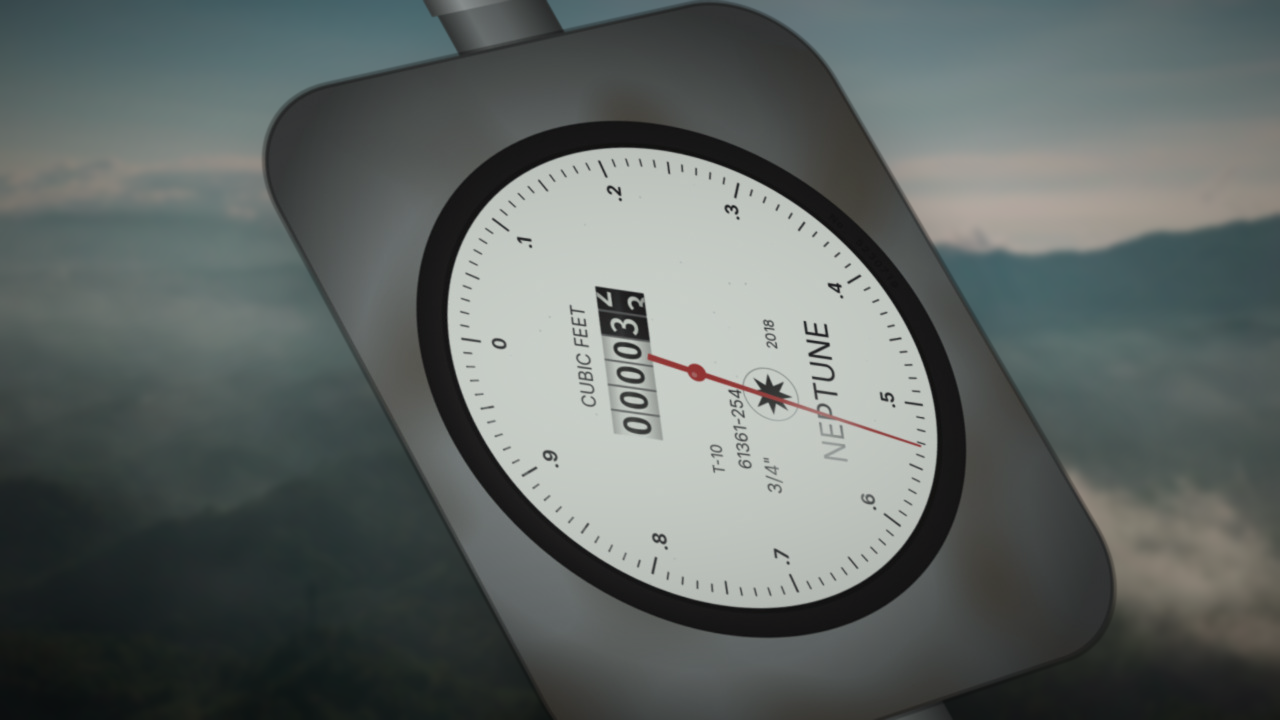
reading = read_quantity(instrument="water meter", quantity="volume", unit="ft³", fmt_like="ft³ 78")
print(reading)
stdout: ft³ 32.53
